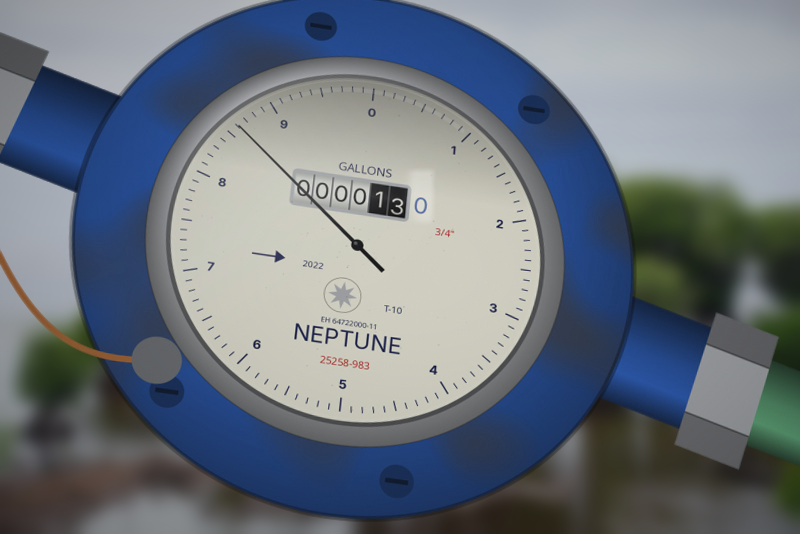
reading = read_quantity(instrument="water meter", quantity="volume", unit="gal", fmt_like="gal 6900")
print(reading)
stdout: gal 128.6
